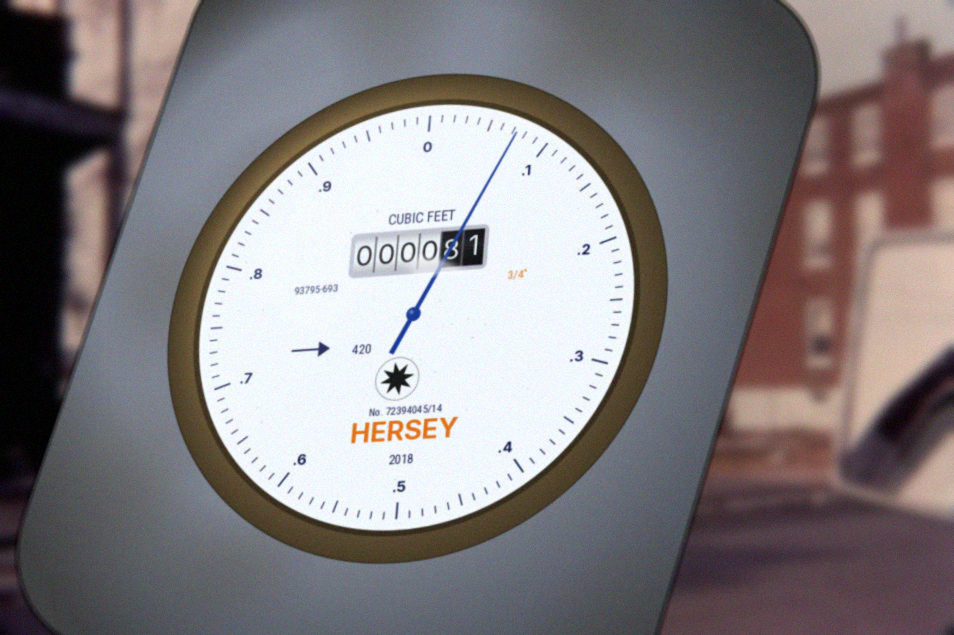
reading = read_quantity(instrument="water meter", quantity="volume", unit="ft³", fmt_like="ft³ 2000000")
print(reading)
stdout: ft³ 81.07
